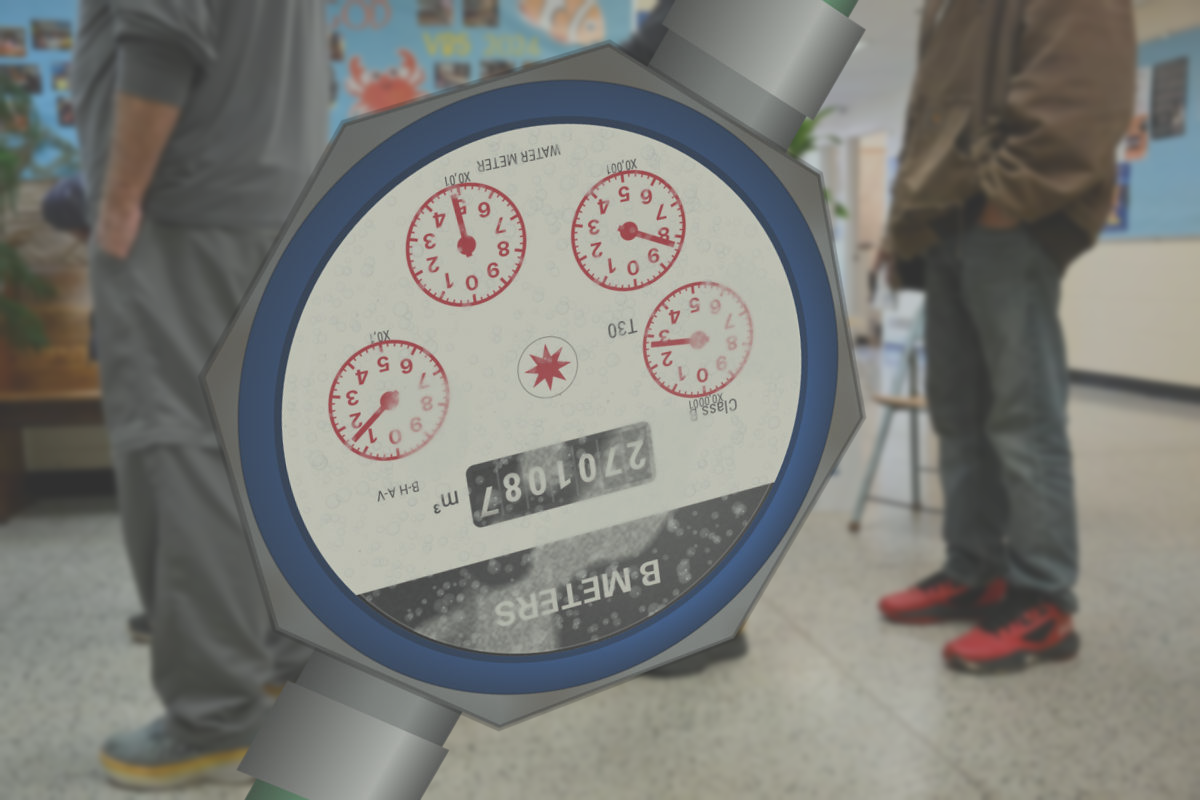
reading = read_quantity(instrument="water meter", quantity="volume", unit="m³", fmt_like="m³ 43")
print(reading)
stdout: m³ 2701087.1482
